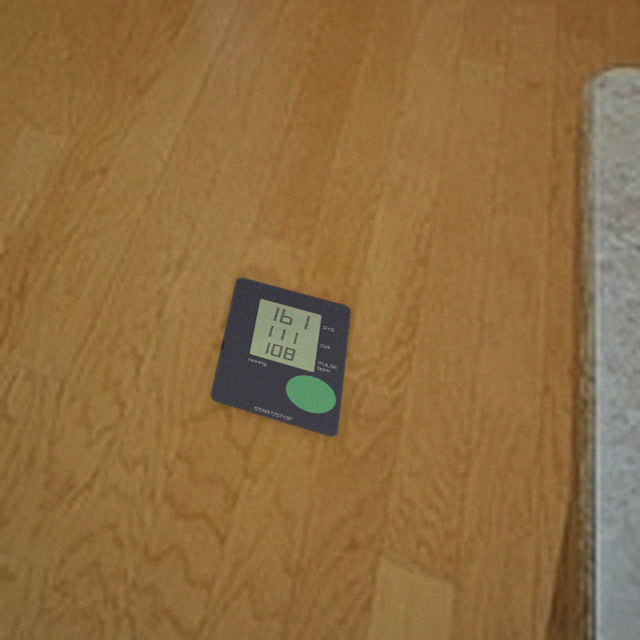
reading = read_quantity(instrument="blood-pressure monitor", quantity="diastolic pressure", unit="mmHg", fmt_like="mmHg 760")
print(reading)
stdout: mmHg 111
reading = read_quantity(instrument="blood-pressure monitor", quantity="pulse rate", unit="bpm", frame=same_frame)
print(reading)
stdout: bpm 108
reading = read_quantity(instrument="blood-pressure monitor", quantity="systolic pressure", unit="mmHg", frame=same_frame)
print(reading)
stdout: mmHg 161
